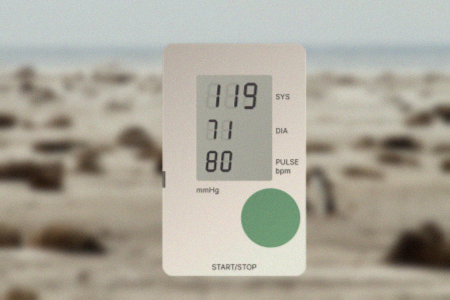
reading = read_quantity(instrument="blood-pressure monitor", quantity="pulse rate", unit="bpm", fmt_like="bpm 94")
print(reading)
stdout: bpm 80
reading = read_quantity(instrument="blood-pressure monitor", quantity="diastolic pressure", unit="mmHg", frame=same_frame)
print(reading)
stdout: mmHg 71
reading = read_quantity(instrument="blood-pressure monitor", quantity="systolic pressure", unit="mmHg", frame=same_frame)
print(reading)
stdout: mmHg 119
